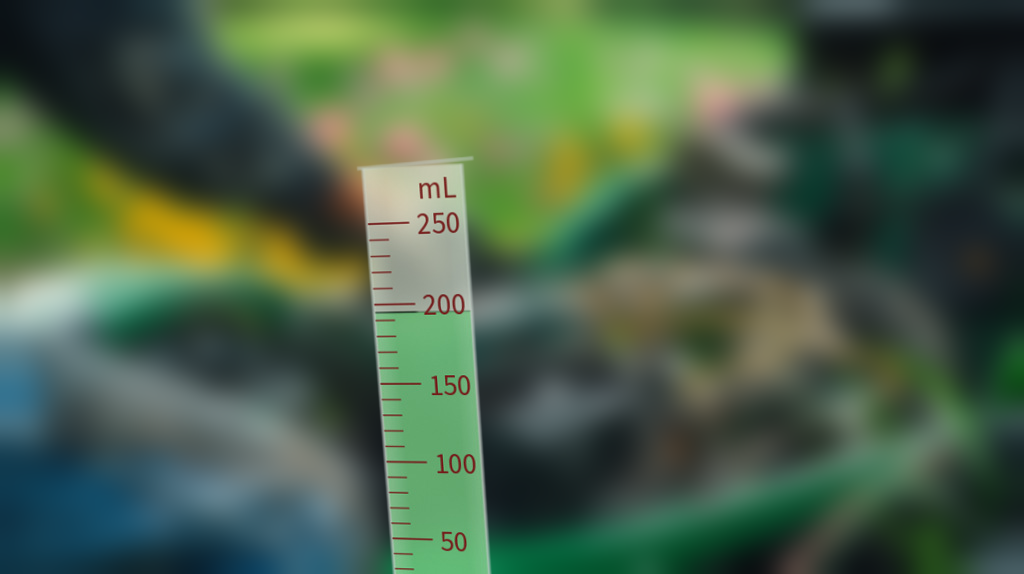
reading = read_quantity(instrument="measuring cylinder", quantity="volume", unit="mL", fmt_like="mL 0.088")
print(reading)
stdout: mL 195
